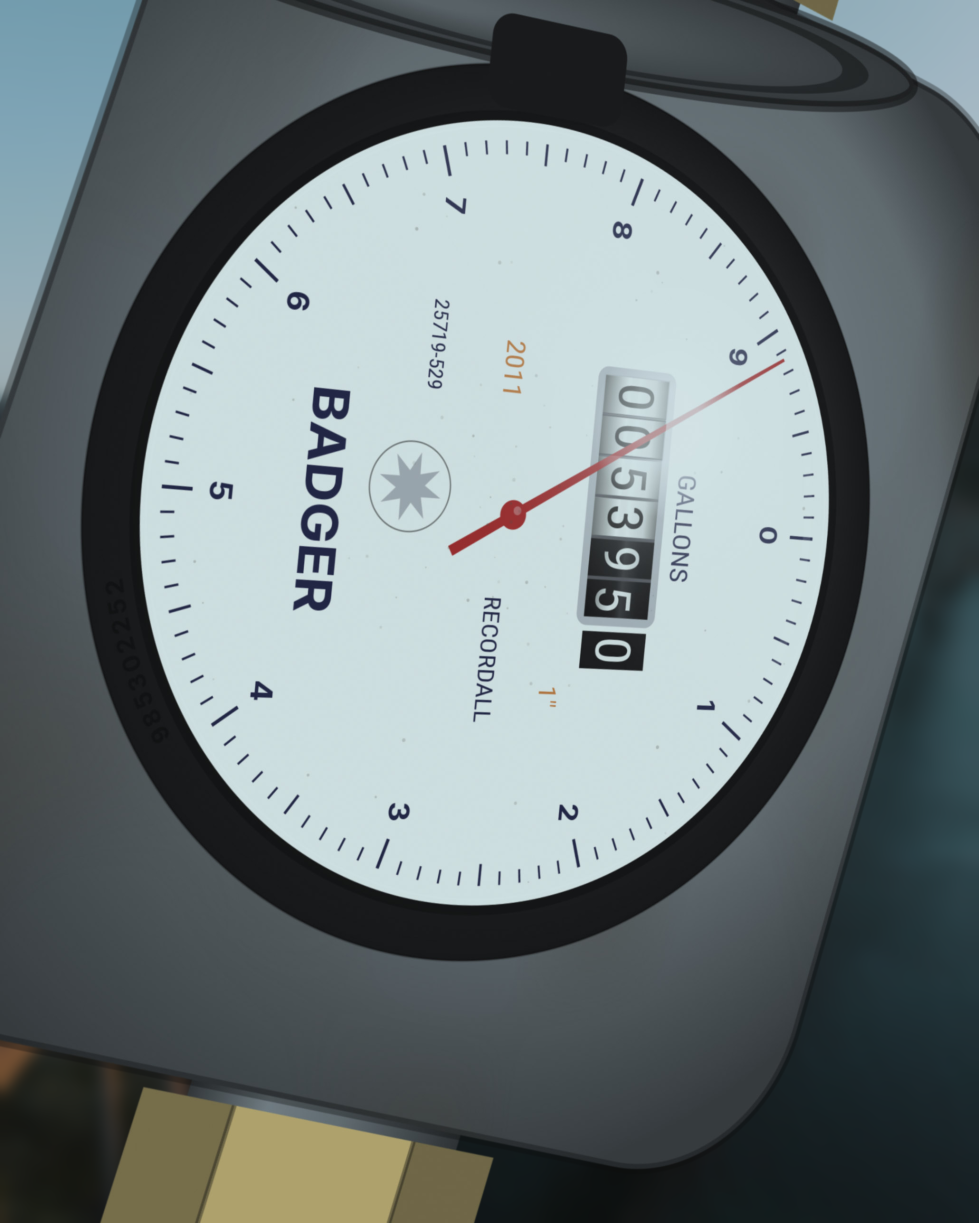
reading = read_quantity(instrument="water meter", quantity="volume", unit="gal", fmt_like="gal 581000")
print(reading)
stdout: gal 53949.1
